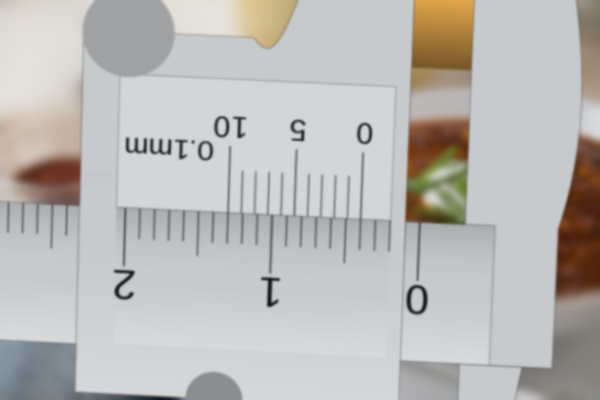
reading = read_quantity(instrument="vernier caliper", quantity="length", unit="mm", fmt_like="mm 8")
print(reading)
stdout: mm 4.0
